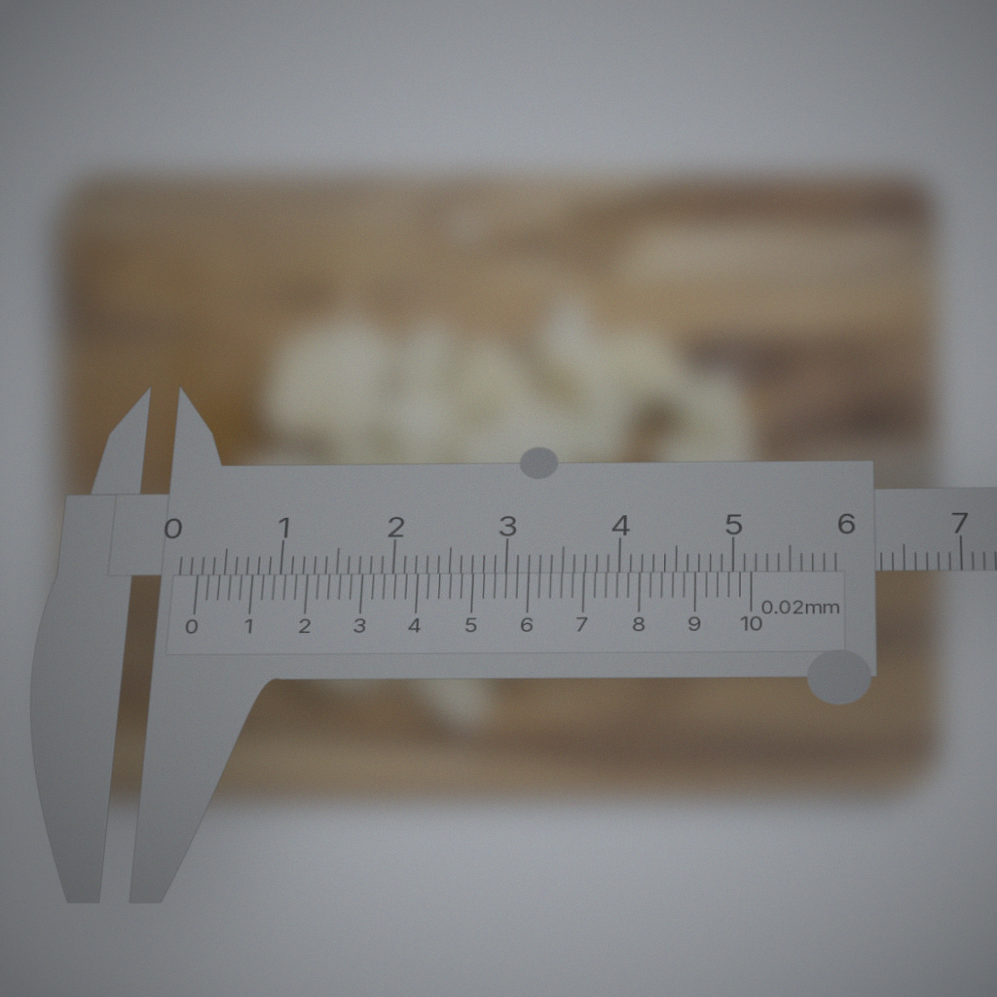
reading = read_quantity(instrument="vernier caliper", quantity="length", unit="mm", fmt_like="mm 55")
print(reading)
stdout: mm 2.6
